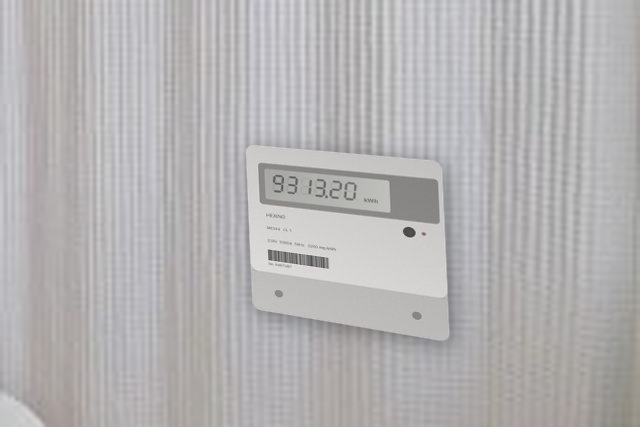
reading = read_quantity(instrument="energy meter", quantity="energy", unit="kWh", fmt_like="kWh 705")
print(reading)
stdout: kWh 9313.20
